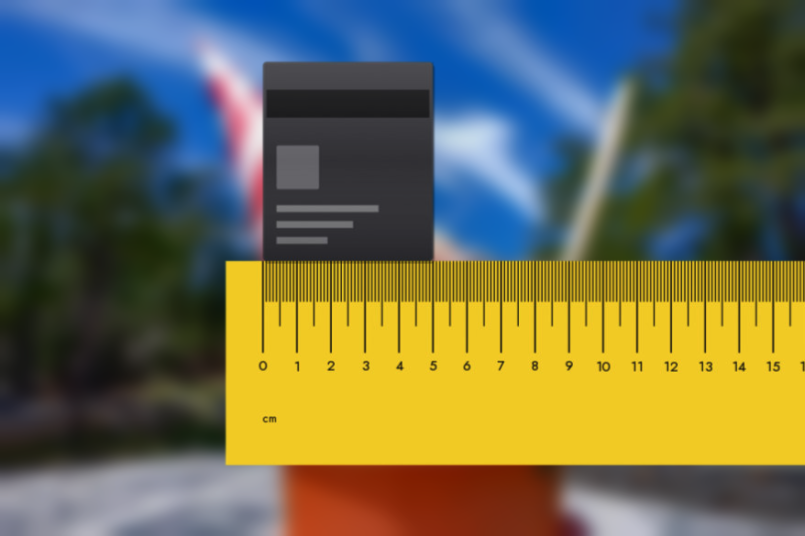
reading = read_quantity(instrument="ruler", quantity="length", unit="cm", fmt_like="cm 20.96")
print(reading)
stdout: cm 5
